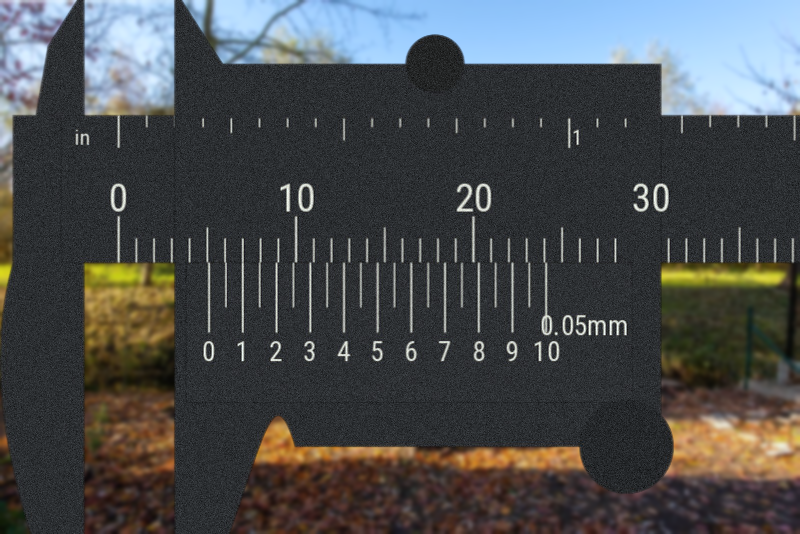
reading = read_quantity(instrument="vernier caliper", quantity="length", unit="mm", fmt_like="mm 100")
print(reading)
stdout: mm 5.1
